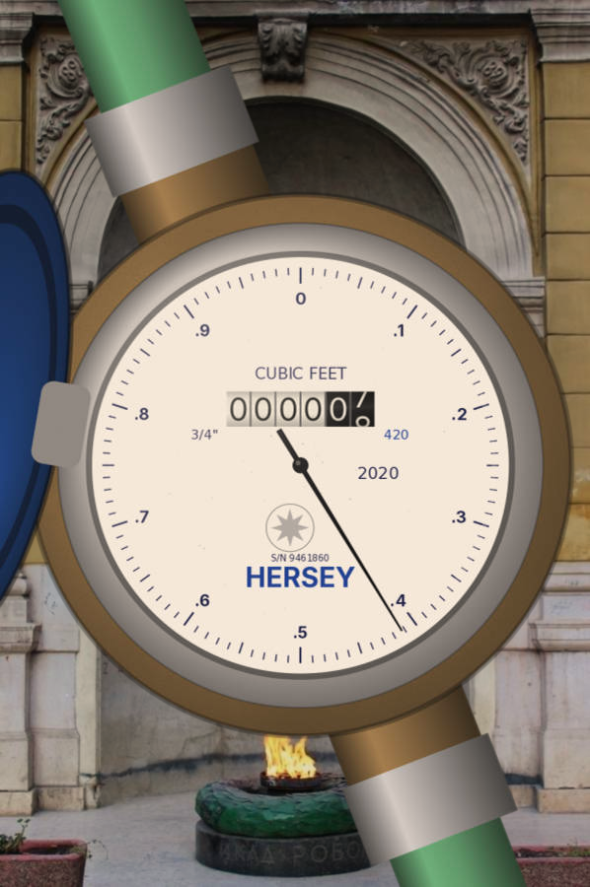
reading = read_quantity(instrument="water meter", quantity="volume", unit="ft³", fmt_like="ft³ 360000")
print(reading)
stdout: ft³ 7.41
